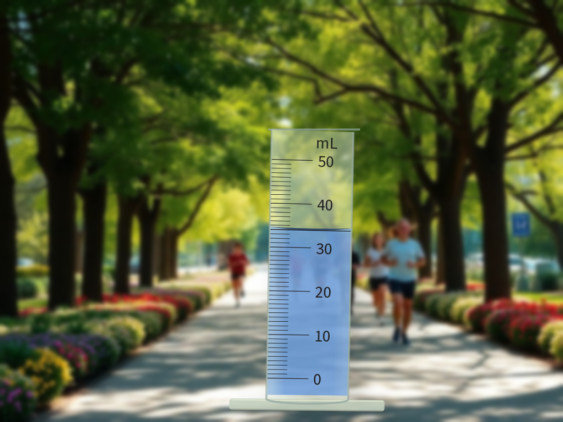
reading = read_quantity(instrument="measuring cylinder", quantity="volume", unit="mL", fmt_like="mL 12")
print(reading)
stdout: mL 34
